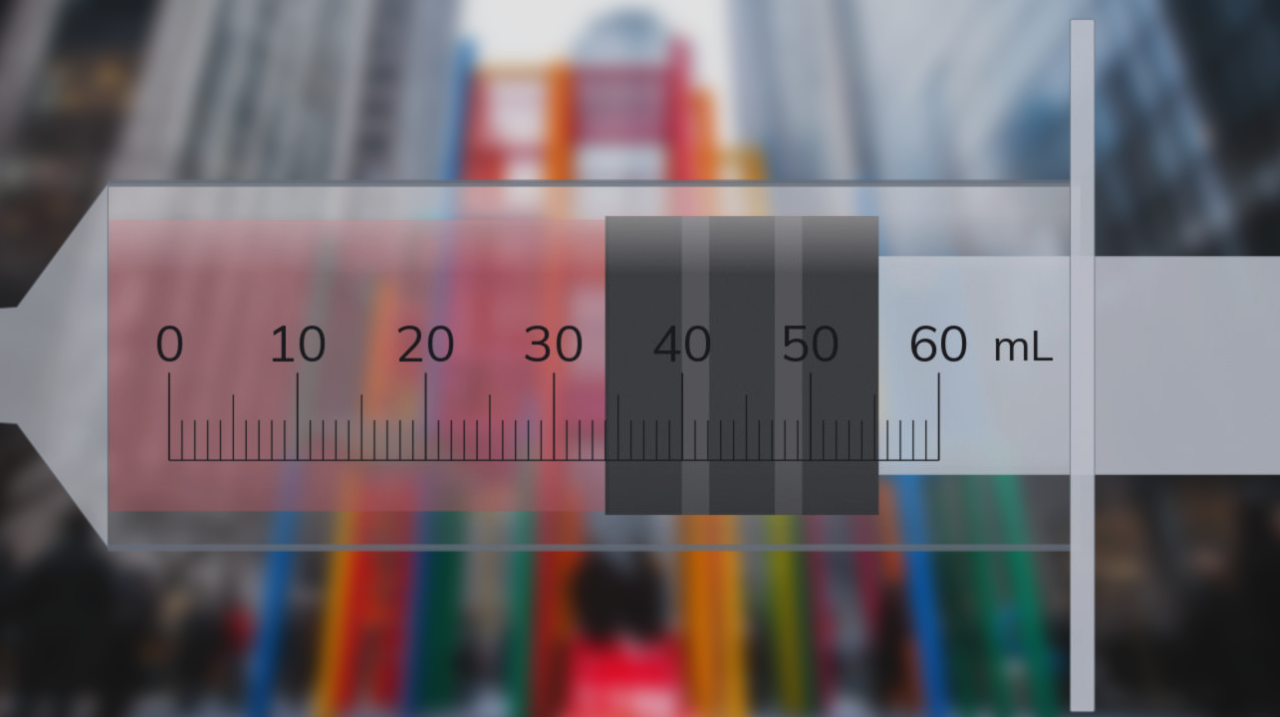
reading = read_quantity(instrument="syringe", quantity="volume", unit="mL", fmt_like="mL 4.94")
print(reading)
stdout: mL 34
